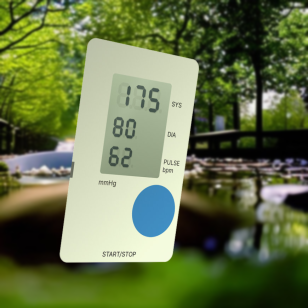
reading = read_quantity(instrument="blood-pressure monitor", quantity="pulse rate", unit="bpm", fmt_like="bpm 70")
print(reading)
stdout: bpm 62
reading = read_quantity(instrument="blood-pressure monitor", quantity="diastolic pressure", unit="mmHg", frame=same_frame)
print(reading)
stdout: mmHg 80
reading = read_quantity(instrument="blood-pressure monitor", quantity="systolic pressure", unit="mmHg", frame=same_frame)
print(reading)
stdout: mmHg 175
